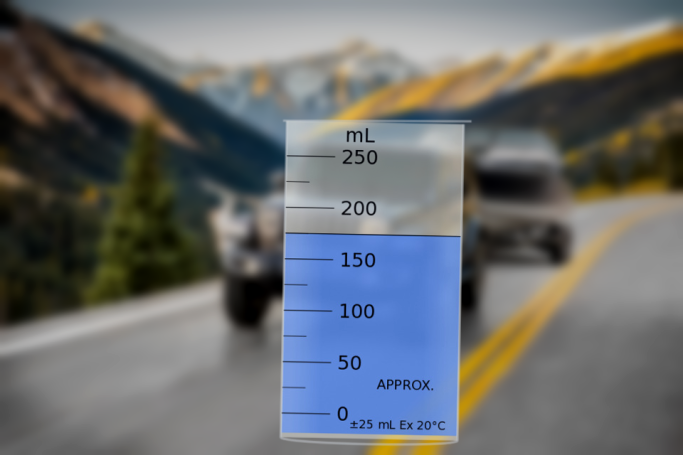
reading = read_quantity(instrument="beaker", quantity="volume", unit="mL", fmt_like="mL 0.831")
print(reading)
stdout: mL 175
